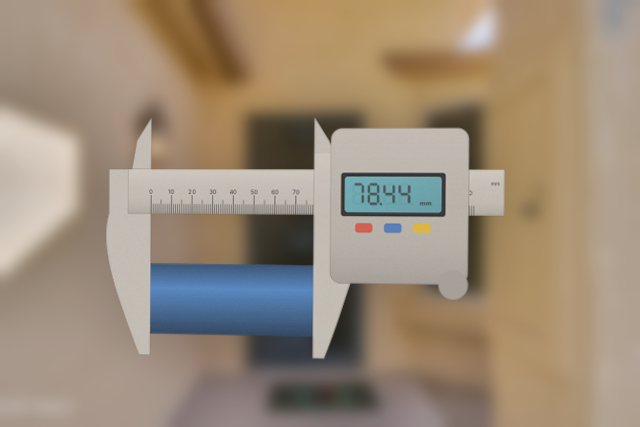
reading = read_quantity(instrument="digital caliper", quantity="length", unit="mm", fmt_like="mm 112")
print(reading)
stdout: mm 78.44
